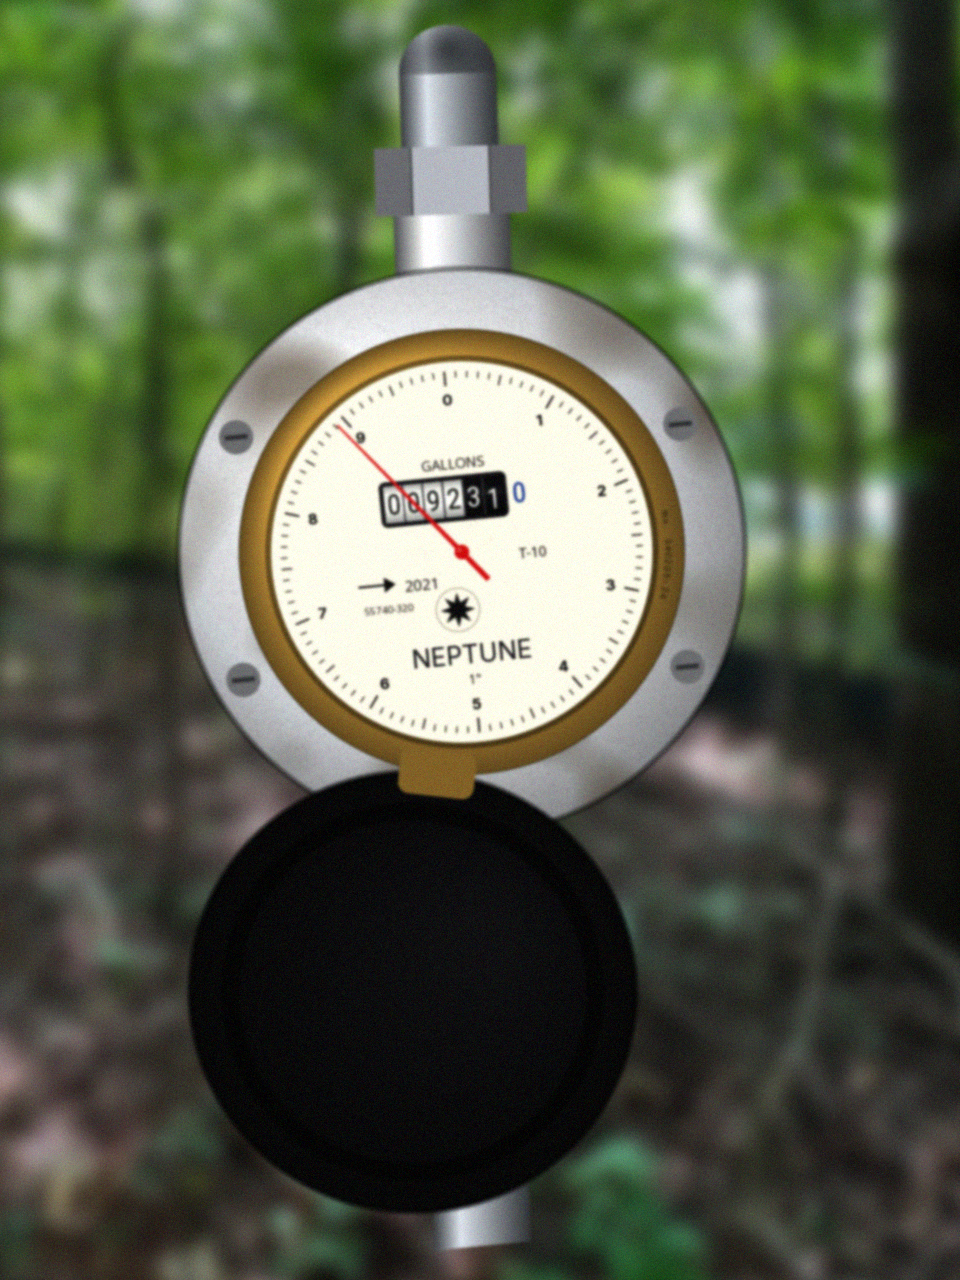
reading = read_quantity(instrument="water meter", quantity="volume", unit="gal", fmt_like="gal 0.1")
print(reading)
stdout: gal 92308.9
